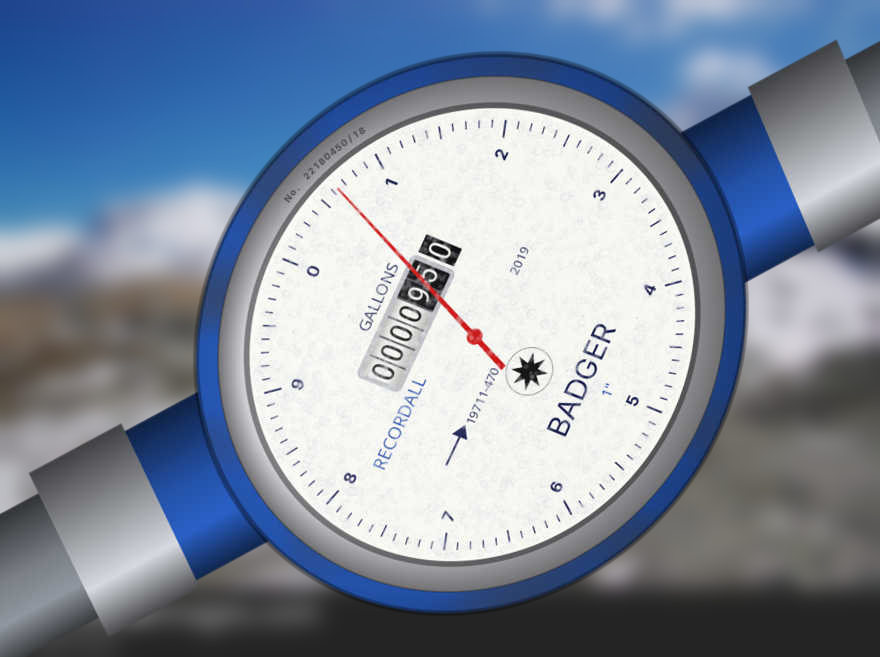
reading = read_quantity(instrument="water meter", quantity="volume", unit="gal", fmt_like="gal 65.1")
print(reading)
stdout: gal 950.6
